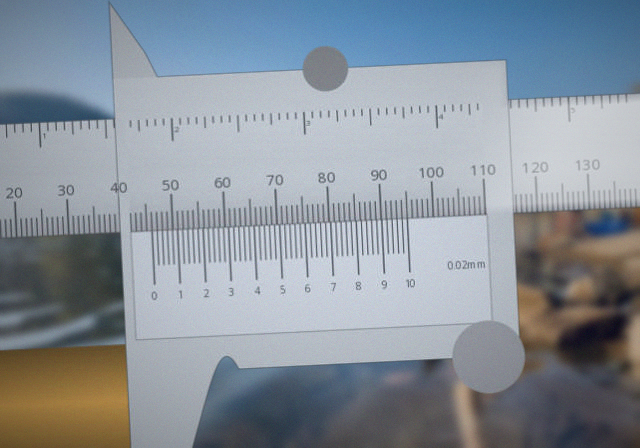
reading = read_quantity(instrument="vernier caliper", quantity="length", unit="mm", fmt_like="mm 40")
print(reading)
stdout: mm 46.0
